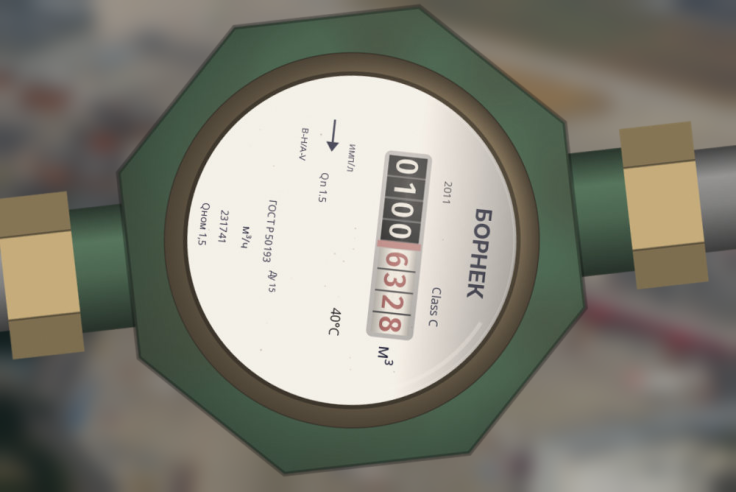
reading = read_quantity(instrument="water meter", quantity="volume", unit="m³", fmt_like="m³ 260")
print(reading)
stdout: m³ 100.6328
